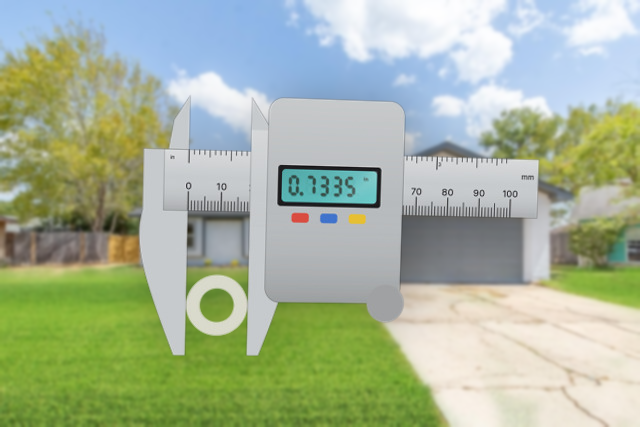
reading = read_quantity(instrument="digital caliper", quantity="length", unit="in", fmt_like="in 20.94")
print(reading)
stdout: in 0.7335
